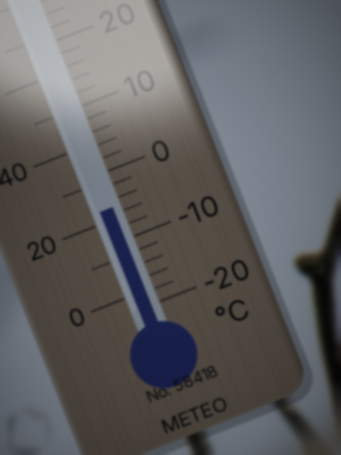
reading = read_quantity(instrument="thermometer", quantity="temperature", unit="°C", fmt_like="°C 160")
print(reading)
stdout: °C -5
